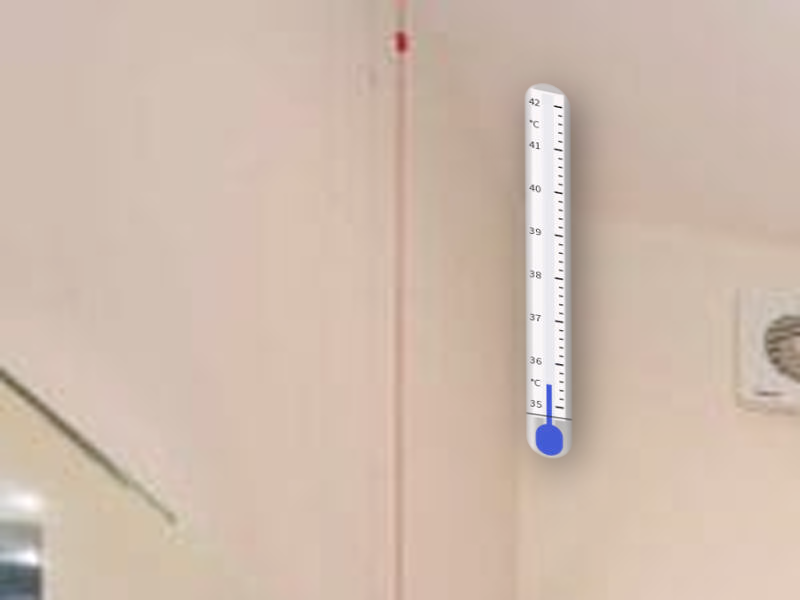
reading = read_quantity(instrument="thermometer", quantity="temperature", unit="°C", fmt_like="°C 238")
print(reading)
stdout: °C 35.5
